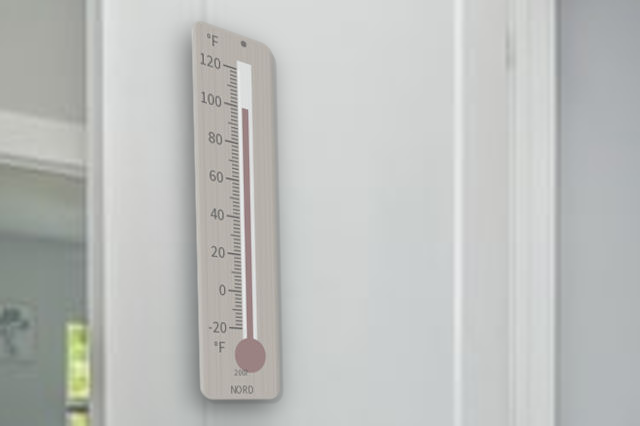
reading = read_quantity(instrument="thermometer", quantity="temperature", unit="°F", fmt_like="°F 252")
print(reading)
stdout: °F 100
